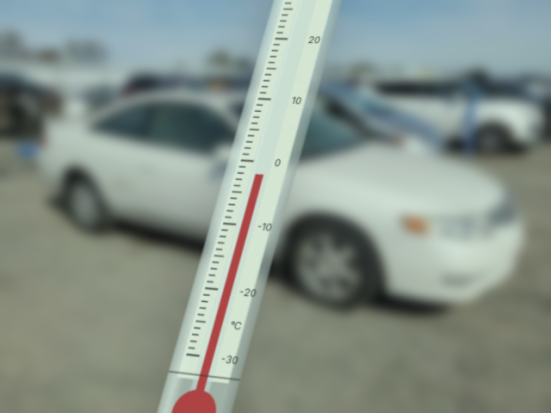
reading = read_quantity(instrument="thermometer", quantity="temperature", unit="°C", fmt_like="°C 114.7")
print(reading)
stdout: °C -2
